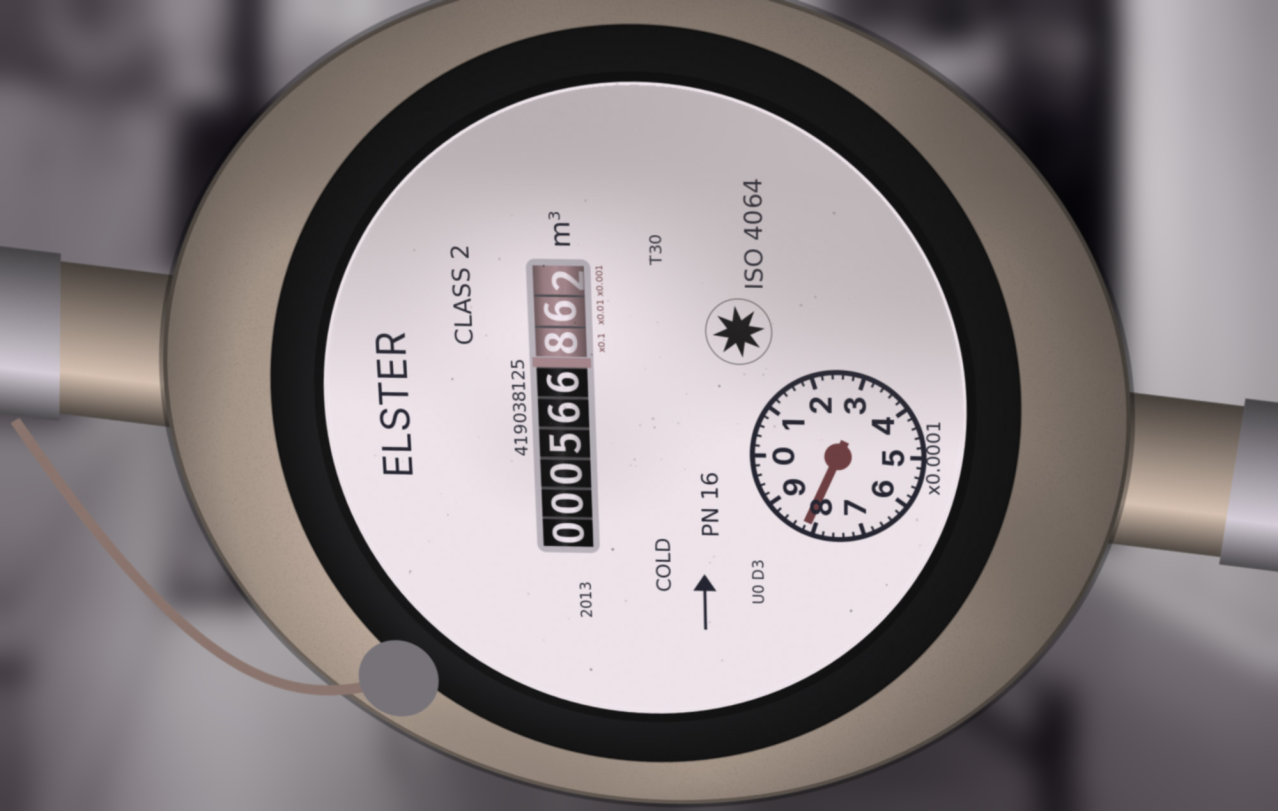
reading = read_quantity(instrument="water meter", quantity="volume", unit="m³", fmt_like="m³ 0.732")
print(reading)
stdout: m³ 566.8618
